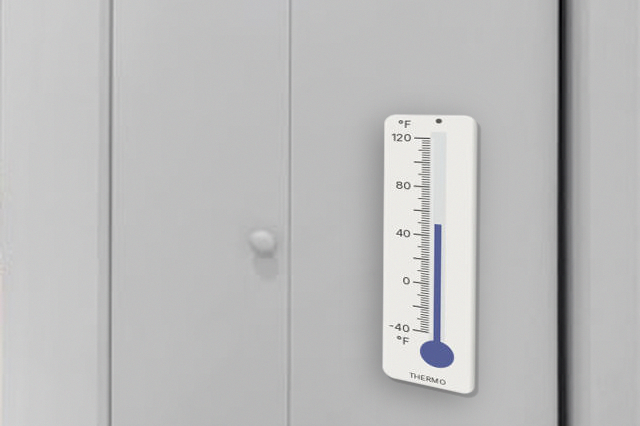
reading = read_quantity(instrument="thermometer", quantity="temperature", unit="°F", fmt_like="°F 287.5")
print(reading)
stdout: °F 50
